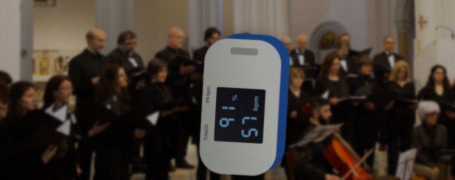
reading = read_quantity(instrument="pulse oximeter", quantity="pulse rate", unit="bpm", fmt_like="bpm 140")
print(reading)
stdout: bpm 57
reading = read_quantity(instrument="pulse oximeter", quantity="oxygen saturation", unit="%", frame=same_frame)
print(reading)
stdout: % 91
